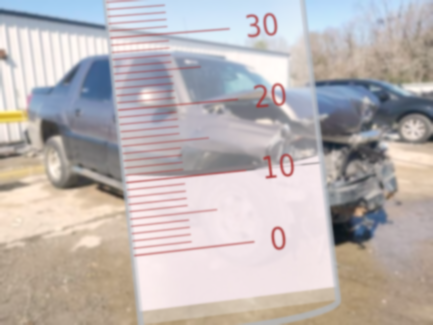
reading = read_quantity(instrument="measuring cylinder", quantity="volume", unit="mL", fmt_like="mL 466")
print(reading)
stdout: mL 10
